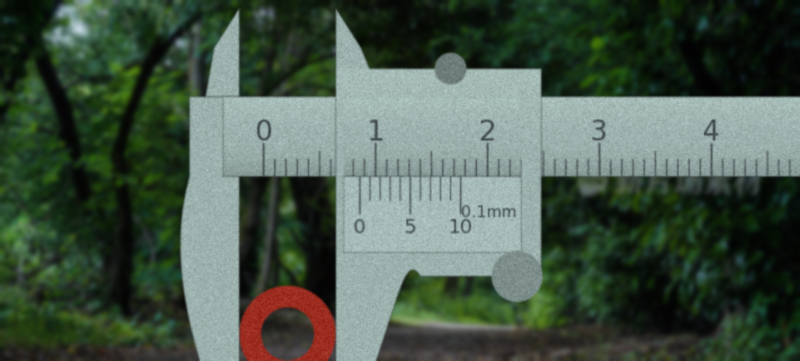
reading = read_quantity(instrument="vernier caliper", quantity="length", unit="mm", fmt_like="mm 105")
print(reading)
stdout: mm 8.6
